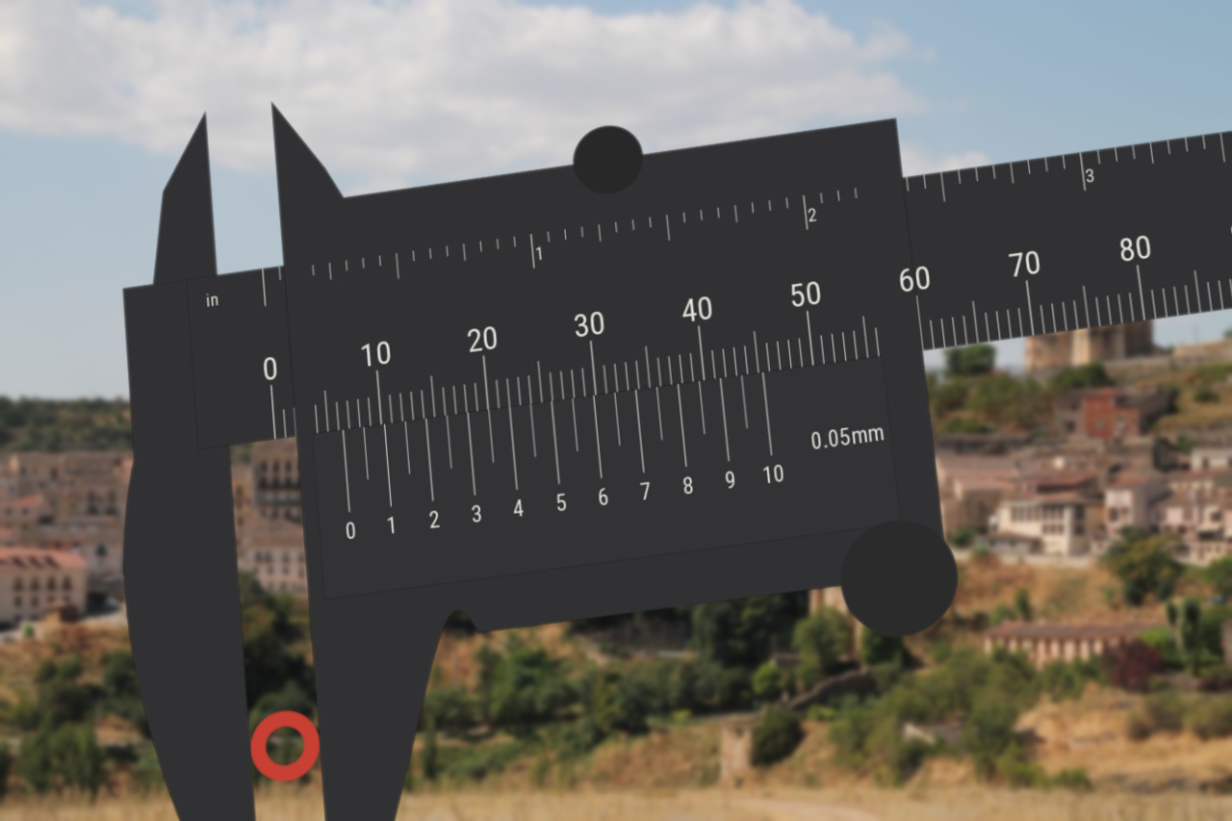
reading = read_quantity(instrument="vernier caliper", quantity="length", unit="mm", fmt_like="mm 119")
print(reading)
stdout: mm 6.4
